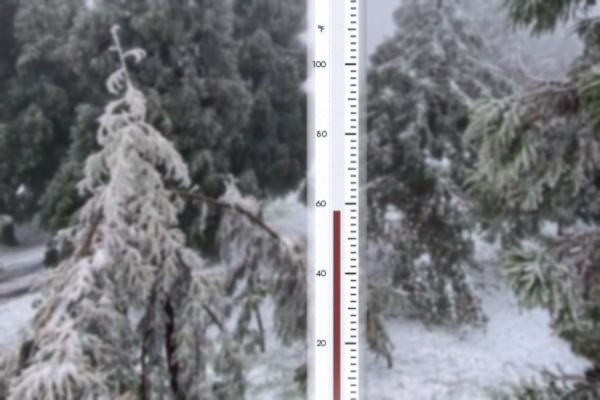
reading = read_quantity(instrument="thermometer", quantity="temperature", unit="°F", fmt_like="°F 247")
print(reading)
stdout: °F 58
